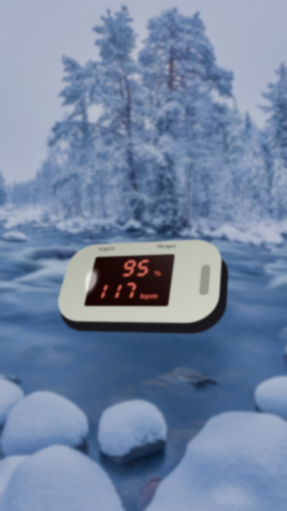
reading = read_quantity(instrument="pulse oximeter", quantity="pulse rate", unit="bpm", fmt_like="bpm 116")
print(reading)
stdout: bpm 117
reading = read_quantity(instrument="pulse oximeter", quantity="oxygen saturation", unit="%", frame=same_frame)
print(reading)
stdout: % 95
